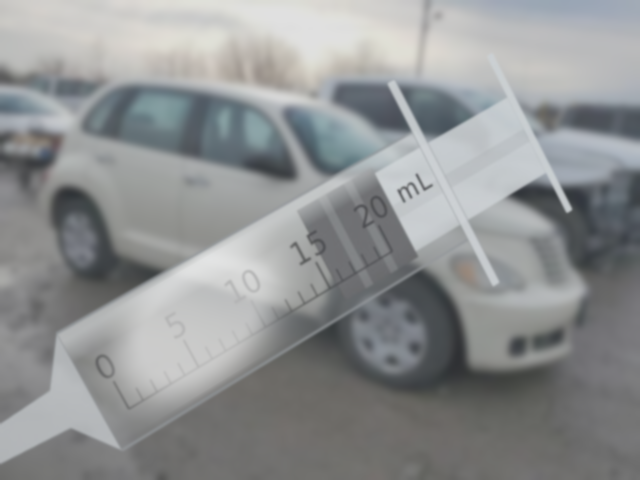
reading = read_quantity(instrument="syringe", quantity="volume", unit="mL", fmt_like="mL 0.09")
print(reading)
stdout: mL 15.5
